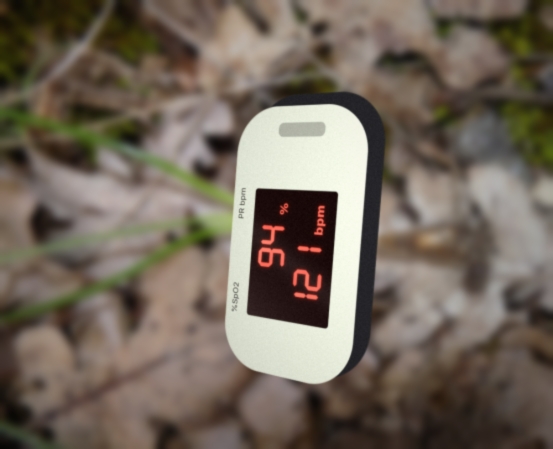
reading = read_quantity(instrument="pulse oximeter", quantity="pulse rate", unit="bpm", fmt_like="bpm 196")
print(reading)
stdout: bpm 121
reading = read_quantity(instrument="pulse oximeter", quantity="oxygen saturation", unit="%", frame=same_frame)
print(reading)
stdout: % 94
